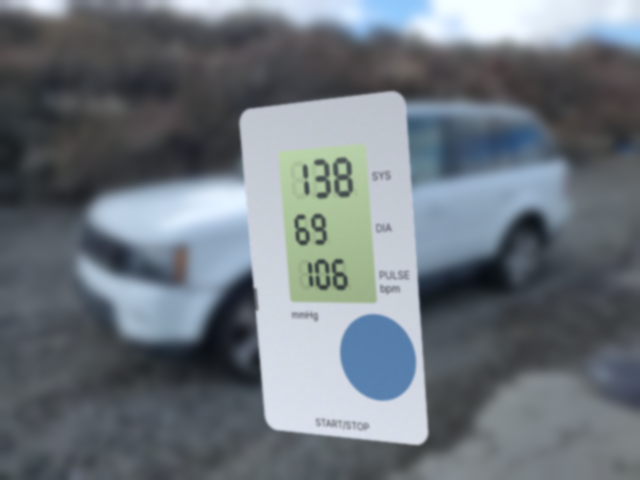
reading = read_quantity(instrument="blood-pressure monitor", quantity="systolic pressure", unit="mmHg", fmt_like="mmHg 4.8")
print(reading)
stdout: mmHg 138
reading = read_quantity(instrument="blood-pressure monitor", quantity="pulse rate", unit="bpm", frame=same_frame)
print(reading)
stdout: bpm 106
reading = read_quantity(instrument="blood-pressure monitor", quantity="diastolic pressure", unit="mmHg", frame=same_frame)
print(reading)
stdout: mmHg 69
